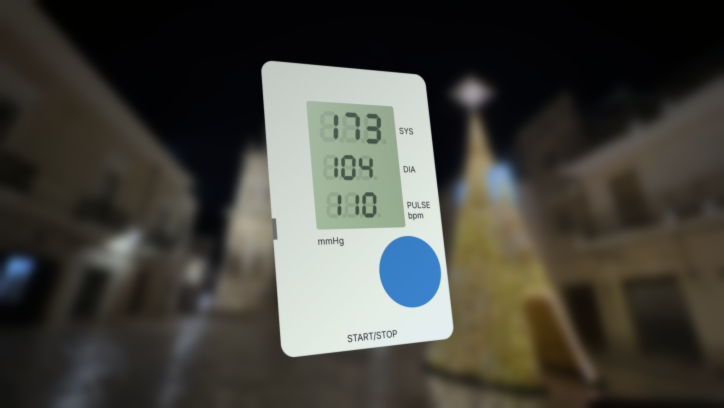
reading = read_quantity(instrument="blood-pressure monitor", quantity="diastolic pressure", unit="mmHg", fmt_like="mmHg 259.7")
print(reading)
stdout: mmHg 104
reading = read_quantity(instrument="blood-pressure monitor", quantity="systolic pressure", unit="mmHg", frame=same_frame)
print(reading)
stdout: mmHg 173
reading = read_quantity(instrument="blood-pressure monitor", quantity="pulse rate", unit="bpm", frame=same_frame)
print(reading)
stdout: bpm 110
